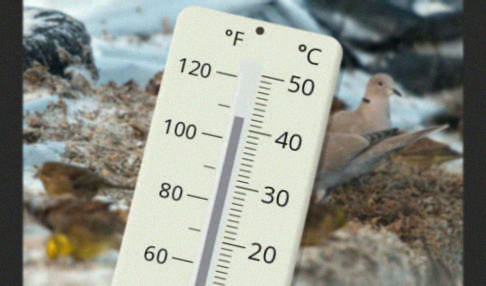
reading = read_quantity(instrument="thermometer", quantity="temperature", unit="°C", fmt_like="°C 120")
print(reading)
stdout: °C 42
